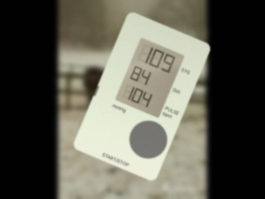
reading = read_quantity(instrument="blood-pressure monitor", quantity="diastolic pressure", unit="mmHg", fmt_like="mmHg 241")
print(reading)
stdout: mmHg 84
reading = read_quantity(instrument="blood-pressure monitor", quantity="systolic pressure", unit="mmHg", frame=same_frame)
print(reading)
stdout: mmHg 109
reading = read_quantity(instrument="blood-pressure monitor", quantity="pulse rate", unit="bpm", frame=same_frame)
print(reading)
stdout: bpm 104
